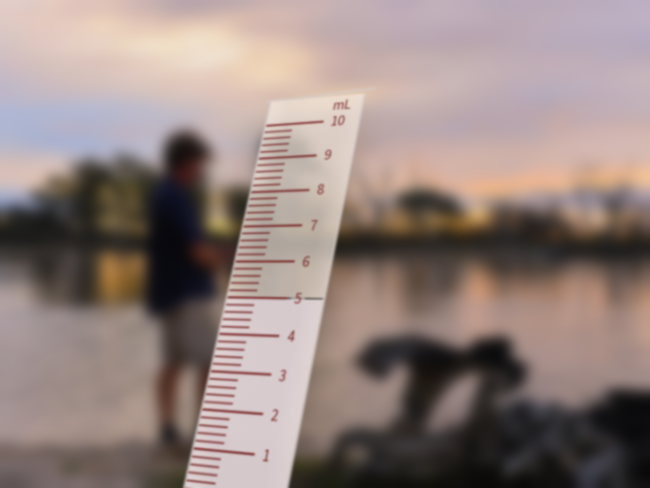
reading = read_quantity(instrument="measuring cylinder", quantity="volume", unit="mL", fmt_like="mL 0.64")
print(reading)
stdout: mL 5
